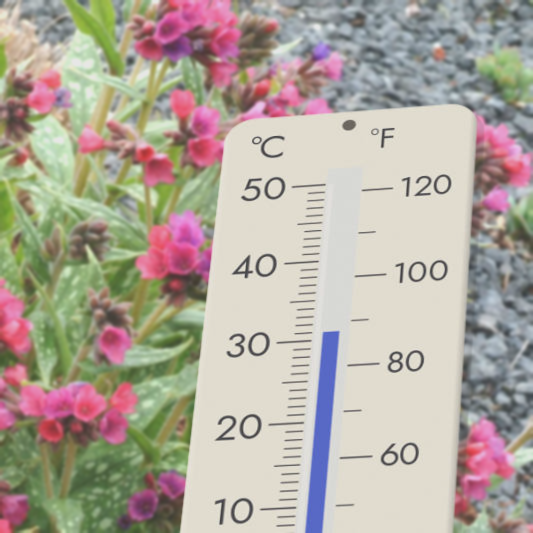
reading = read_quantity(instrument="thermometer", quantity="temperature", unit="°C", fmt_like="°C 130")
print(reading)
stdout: °C 31
